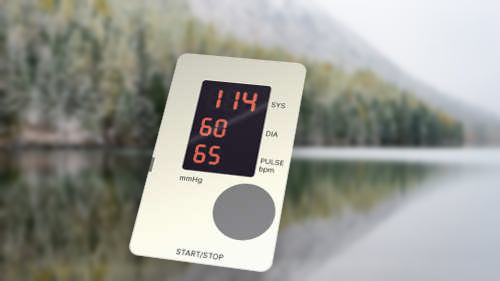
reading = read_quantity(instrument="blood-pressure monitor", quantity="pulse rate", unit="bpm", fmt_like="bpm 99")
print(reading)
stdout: bpm 65
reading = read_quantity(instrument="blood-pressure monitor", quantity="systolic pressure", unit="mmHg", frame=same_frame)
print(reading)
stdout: mmHg 114
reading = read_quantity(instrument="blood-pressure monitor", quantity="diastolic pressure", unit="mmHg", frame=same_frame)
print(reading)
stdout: mmHg 60
